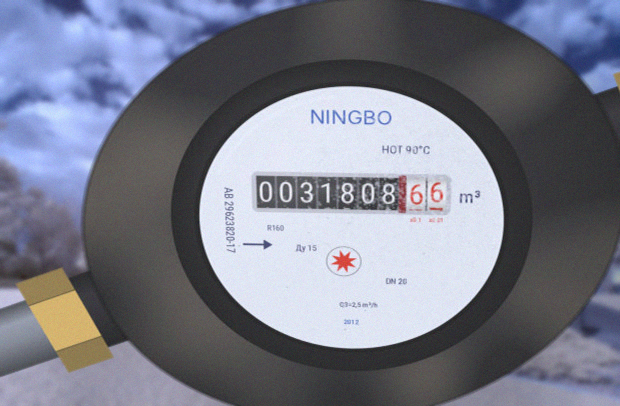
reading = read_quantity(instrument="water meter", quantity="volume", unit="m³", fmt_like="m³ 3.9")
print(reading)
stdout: m³ 31808.66
